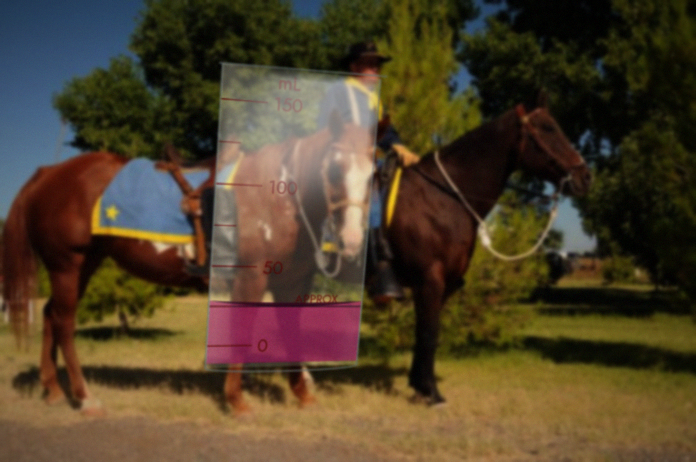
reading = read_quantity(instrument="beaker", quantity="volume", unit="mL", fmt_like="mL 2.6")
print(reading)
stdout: mL 25
